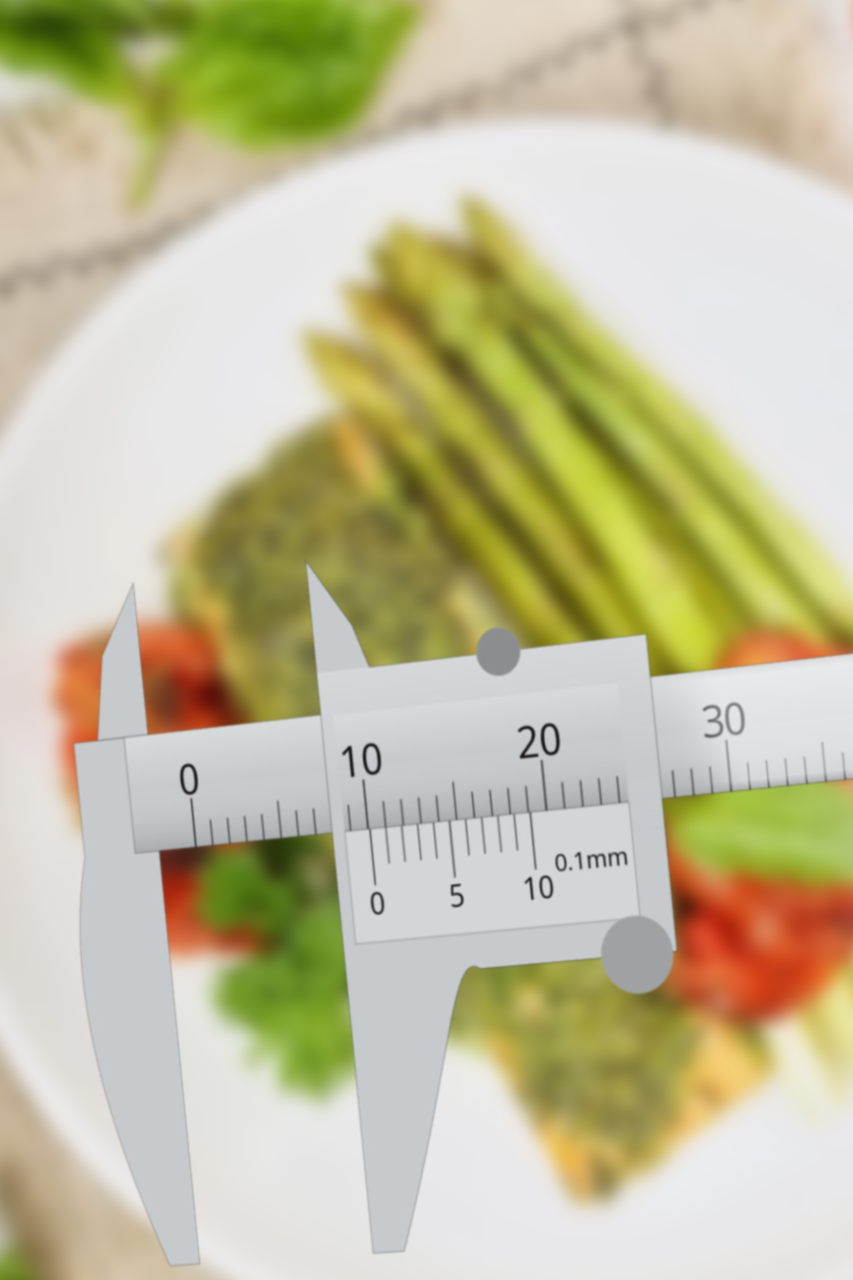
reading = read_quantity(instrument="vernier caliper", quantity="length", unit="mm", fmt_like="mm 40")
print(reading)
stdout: mm 10.1
